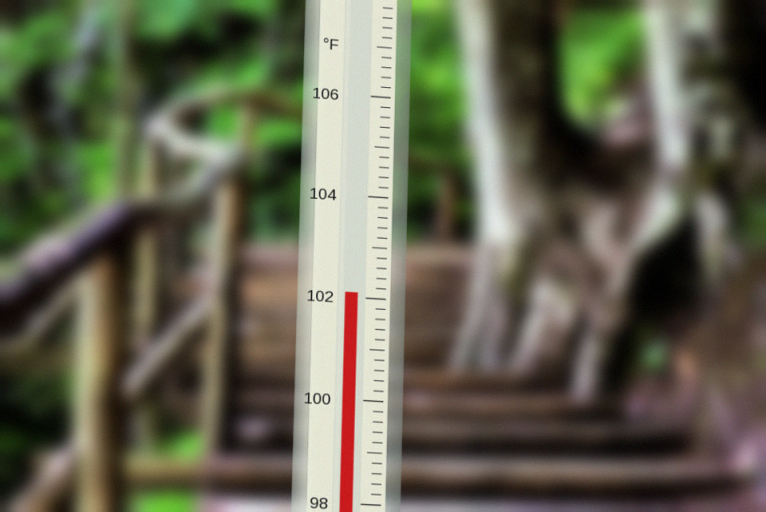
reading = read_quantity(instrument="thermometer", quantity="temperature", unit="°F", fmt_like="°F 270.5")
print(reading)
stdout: °F 102.1
